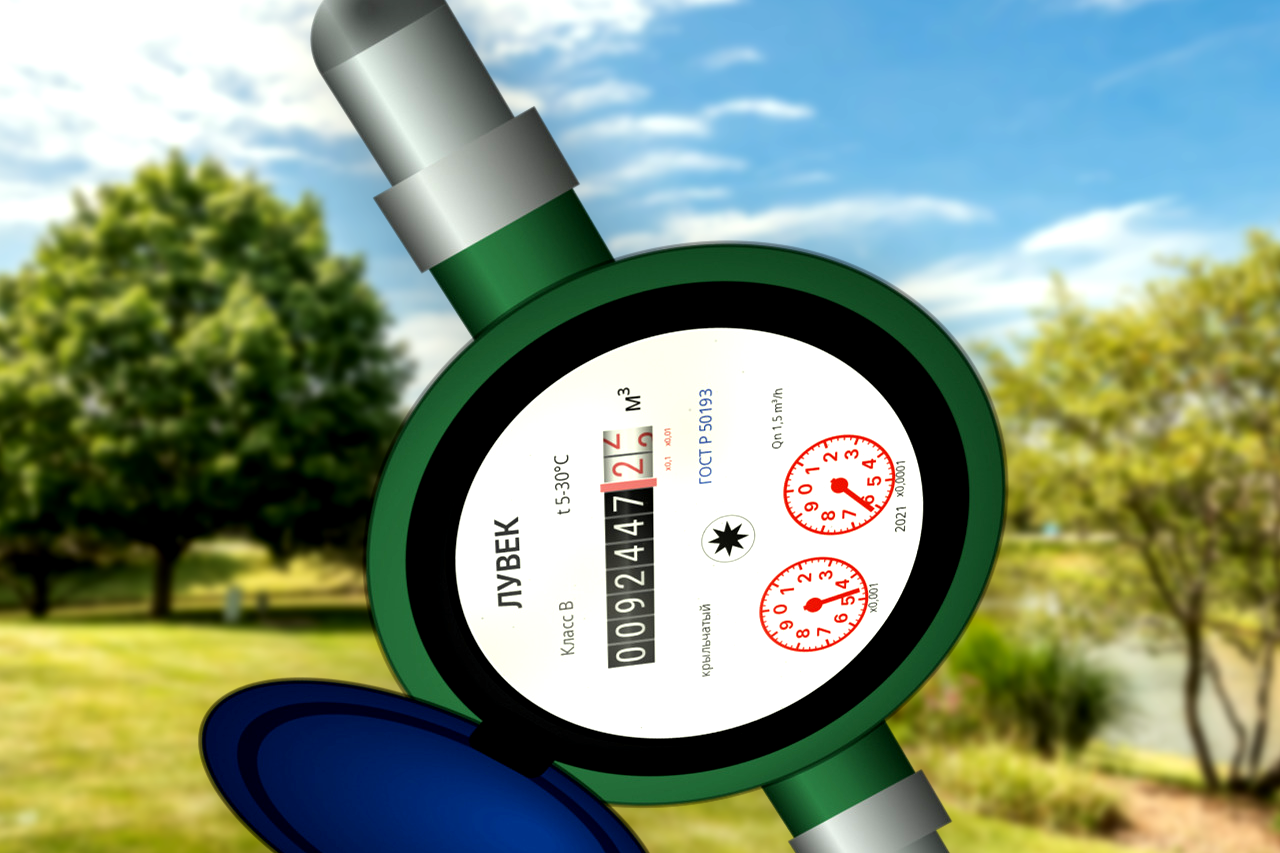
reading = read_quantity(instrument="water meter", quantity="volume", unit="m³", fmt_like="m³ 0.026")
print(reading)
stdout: m³ 92447.2246
